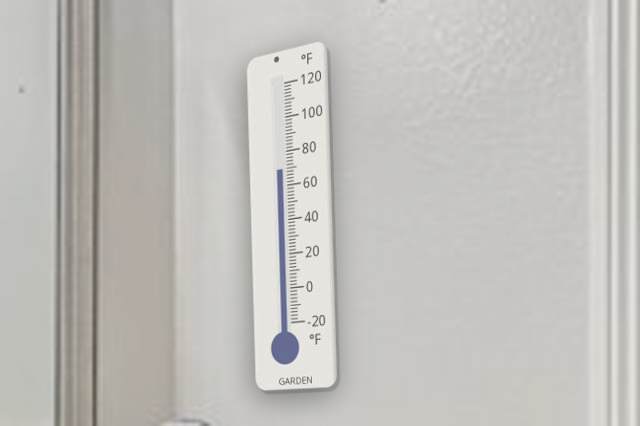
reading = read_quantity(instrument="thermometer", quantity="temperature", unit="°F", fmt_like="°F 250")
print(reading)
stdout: °F 70
